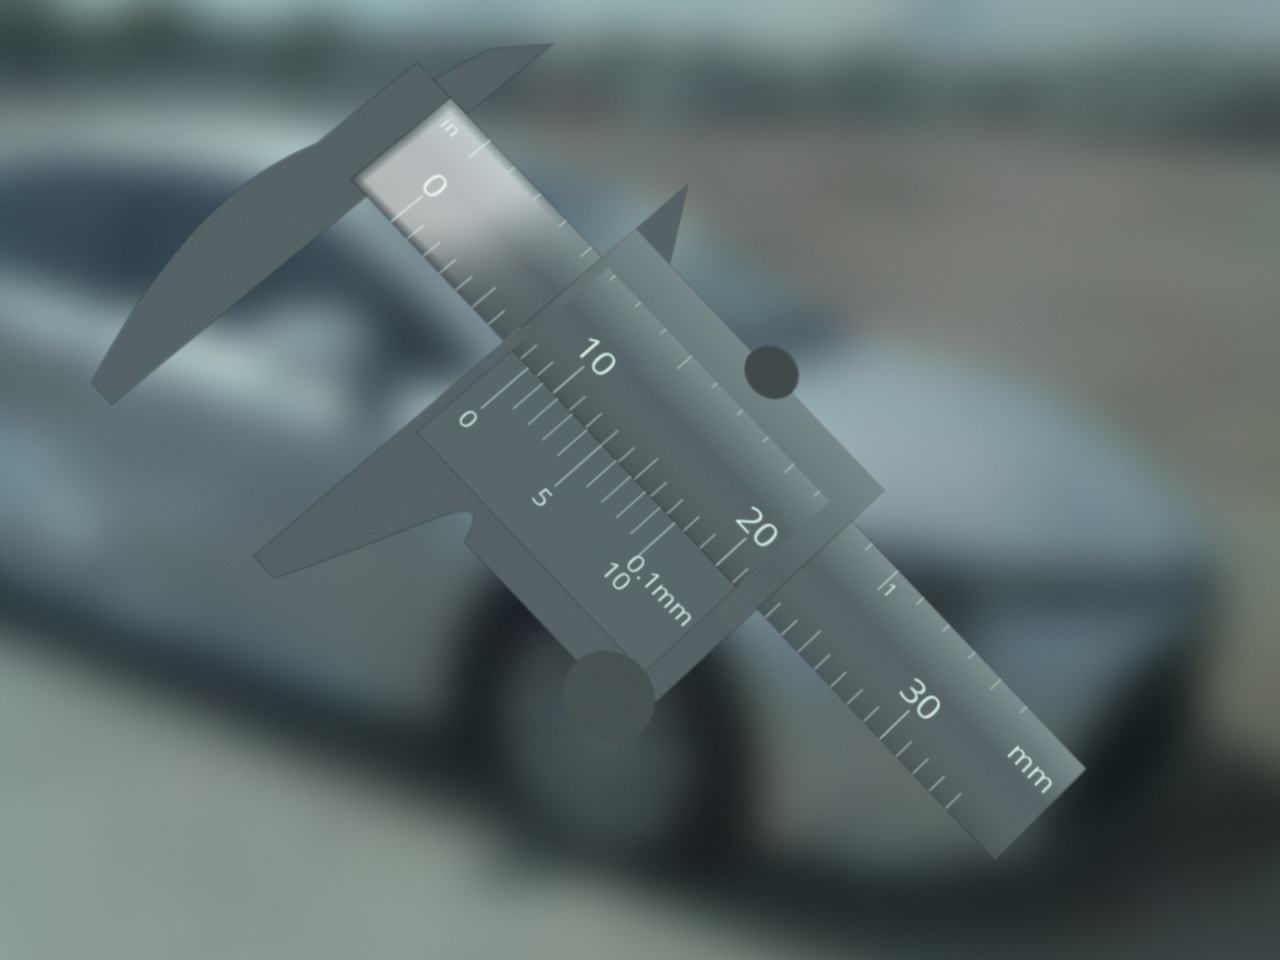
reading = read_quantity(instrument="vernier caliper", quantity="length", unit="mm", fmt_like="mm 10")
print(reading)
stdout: mm 8.5
